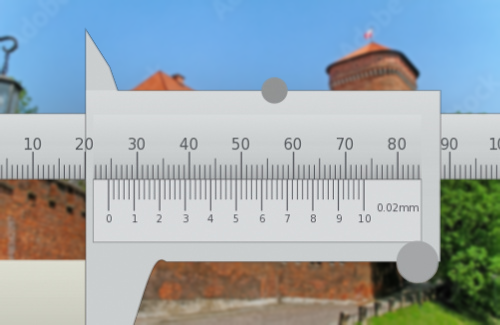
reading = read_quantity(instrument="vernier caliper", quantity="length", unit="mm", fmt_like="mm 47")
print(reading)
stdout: mm 24.5
